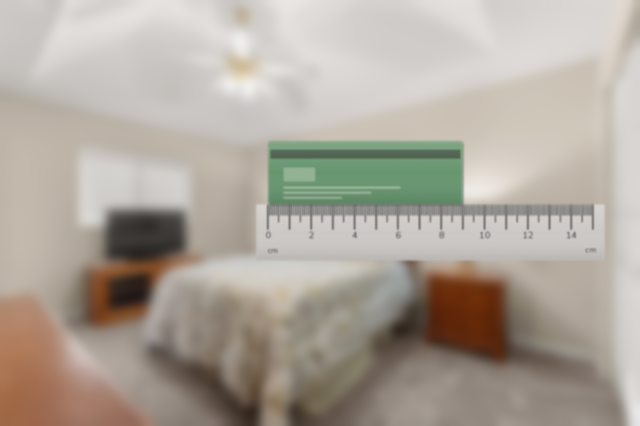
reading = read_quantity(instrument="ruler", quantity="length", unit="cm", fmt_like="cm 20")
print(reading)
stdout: cm 9
